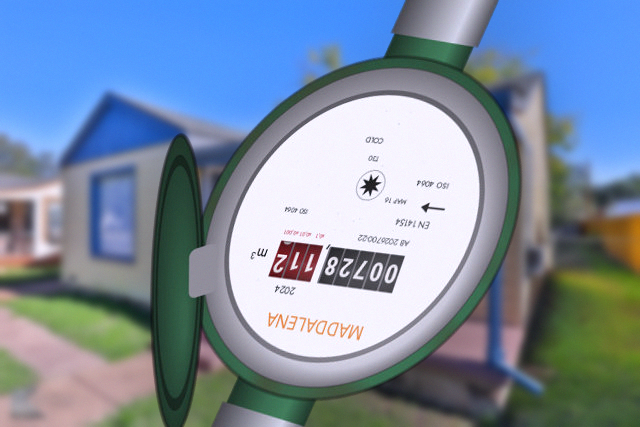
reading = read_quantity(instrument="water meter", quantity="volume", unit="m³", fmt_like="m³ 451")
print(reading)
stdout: m³ 728.112
